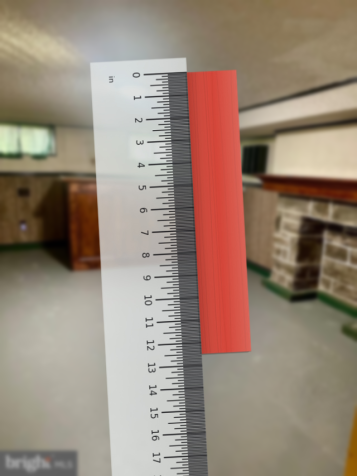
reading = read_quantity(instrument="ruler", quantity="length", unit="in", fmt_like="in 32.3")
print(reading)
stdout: in 12.5
